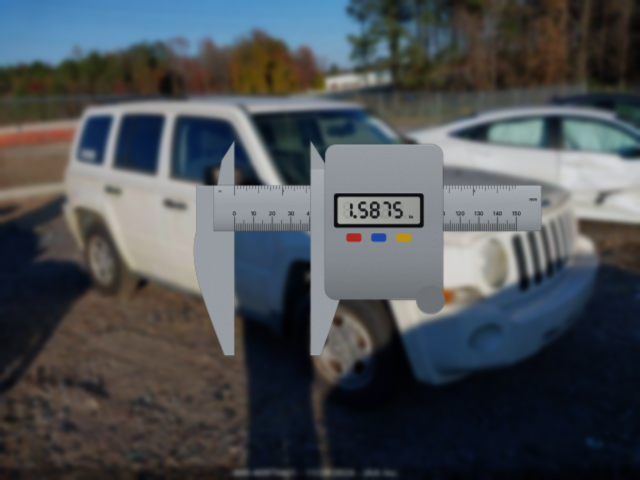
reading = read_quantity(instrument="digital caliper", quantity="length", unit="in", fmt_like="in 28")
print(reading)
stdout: in 1.5875
